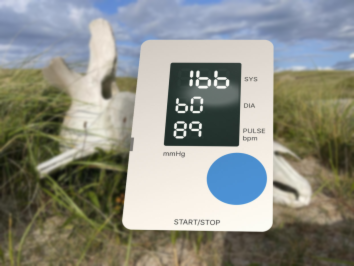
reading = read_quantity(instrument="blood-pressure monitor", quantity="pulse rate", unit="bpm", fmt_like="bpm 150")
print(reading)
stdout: bpm 89
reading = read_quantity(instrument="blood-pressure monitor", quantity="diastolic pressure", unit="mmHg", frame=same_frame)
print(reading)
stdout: mmHg 60
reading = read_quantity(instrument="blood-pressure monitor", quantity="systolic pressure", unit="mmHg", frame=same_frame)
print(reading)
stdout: mmHg 166
